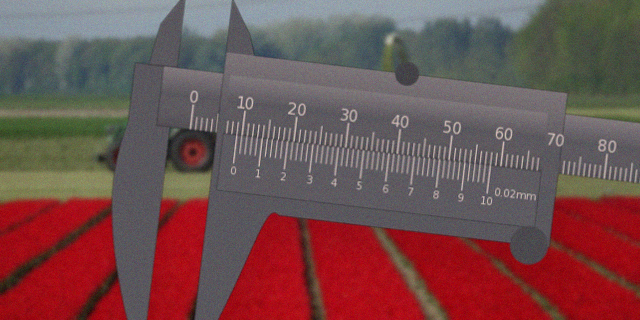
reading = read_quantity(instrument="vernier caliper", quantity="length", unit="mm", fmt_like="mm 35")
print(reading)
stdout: mm 9.0
